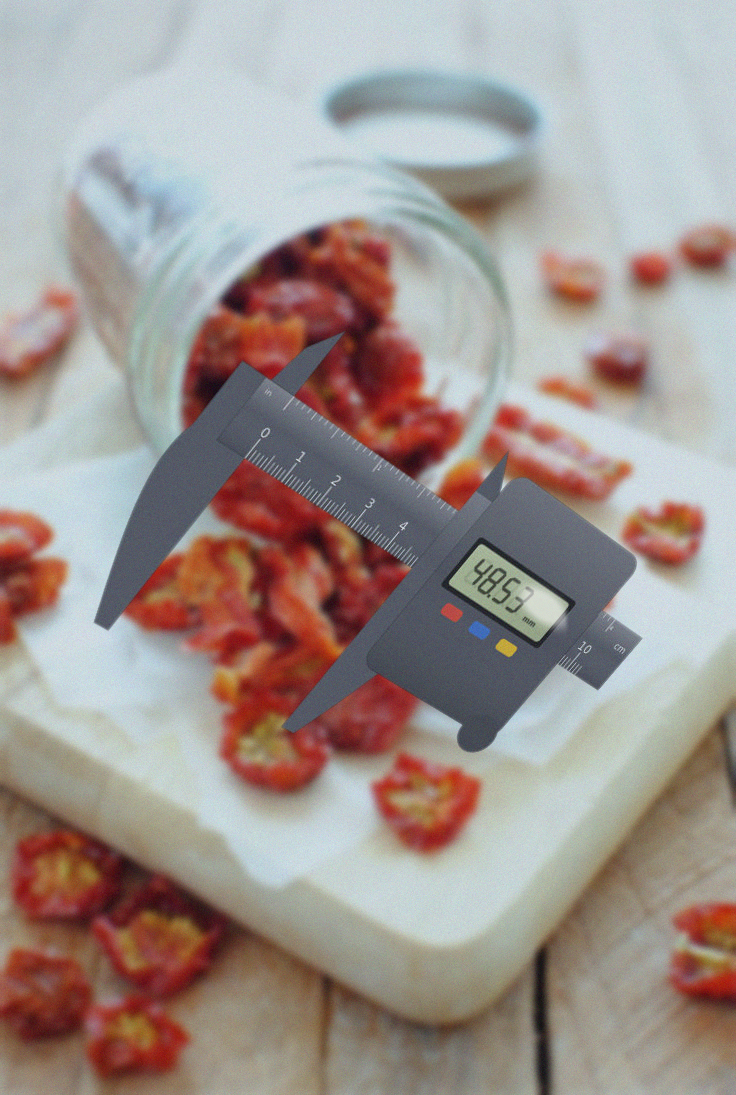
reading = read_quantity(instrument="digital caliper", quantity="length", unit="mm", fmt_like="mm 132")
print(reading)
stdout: mm 48.53
